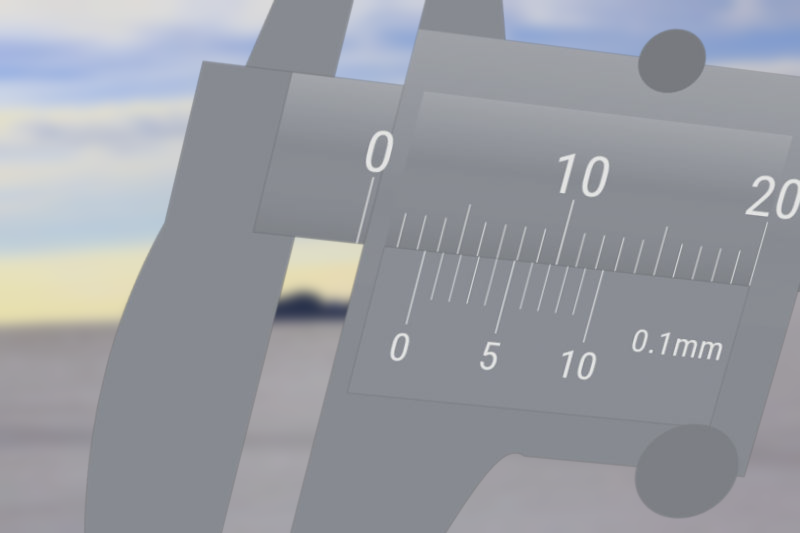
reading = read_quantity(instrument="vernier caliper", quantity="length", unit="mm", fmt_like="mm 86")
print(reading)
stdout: mm 3.4
